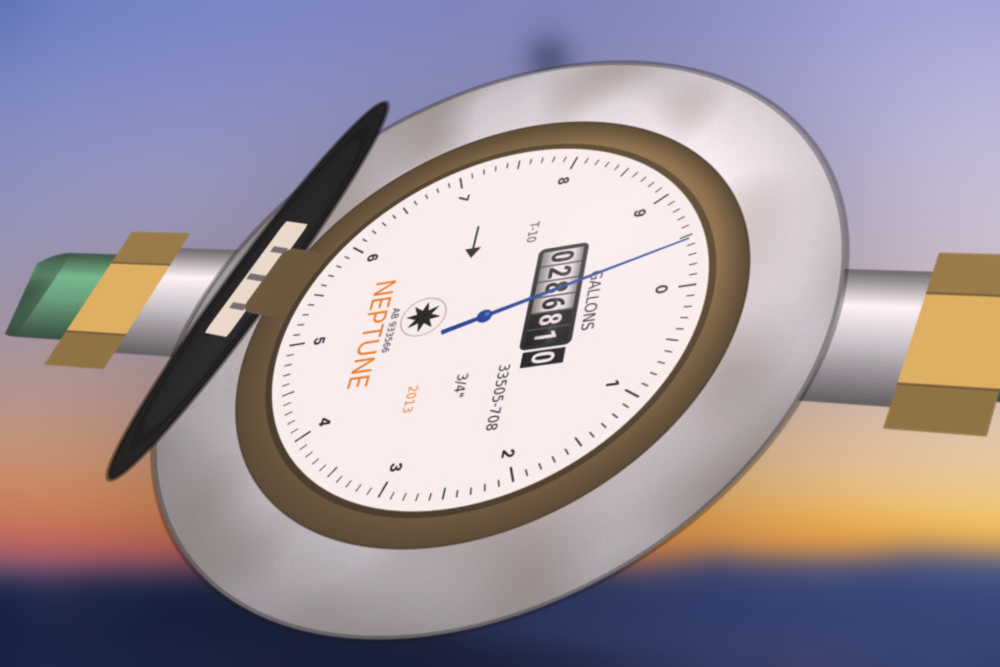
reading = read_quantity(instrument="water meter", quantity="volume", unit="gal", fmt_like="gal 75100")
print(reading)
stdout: gal 286809.5
